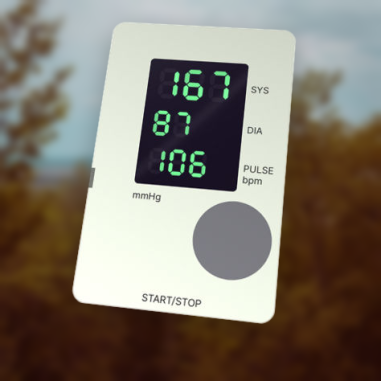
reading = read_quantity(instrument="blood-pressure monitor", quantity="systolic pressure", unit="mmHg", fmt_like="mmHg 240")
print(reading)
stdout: mmHg 167
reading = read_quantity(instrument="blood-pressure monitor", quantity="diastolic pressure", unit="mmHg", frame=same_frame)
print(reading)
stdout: mmHg 87
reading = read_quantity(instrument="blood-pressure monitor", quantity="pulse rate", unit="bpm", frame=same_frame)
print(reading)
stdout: bpm 106
